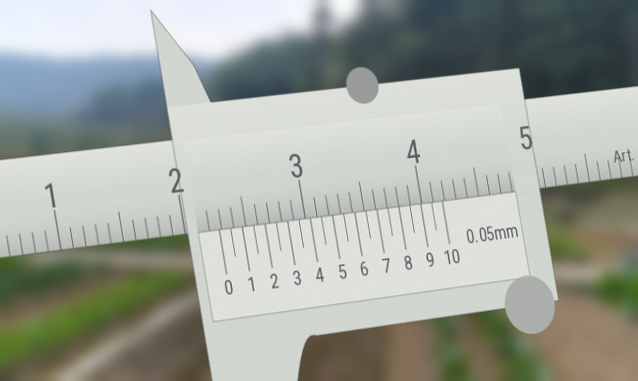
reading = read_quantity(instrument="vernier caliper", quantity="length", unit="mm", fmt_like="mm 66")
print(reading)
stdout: mm 22.8
